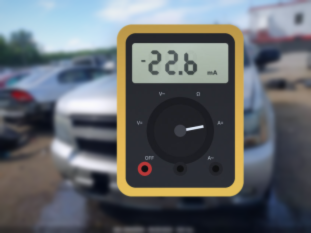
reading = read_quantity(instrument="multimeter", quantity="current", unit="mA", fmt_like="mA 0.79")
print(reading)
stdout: mA -22.6
